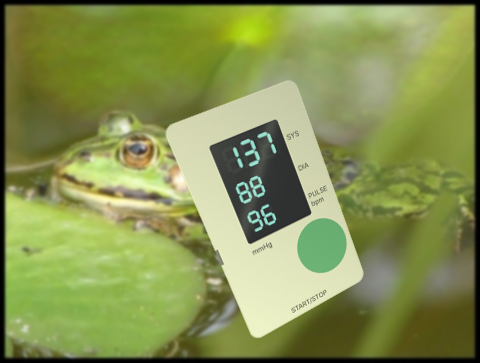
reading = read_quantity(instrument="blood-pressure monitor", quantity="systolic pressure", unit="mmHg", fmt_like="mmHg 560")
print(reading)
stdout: mmHg 137
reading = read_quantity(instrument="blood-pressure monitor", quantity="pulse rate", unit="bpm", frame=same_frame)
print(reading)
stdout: bpm 96
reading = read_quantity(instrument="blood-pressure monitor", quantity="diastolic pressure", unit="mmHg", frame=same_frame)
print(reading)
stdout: mmHg 88
